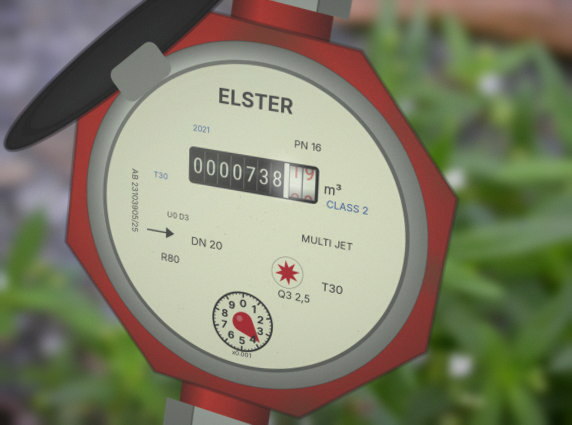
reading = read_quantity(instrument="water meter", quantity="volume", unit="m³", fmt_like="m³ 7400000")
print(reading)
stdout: m³ 738.193
